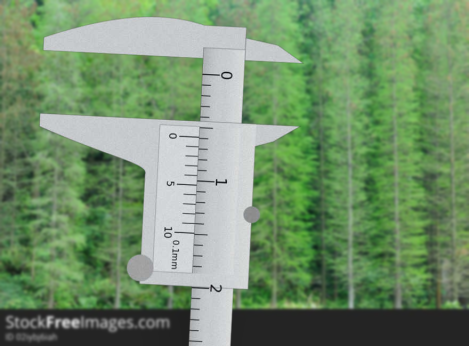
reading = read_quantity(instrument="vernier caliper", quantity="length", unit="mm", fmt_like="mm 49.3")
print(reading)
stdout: mm 5.9
